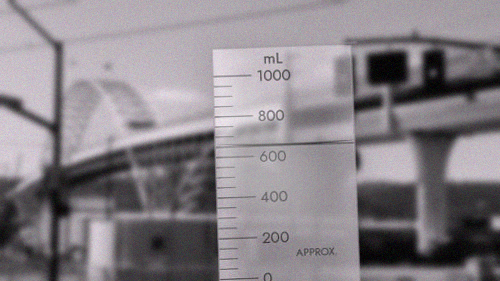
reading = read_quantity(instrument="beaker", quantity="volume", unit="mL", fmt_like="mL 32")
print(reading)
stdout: mL 650
